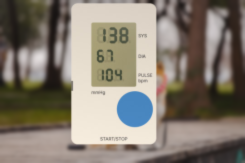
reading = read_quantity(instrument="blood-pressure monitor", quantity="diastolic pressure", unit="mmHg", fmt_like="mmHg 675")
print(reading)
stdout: mmHg 67
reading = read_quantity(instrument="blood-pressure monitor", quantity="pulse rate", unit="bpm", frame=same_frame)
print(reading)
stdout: bpm 104
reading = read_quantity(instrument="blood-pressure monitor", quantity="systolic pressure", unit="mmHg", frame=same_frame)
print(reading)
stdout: mmHg 138
